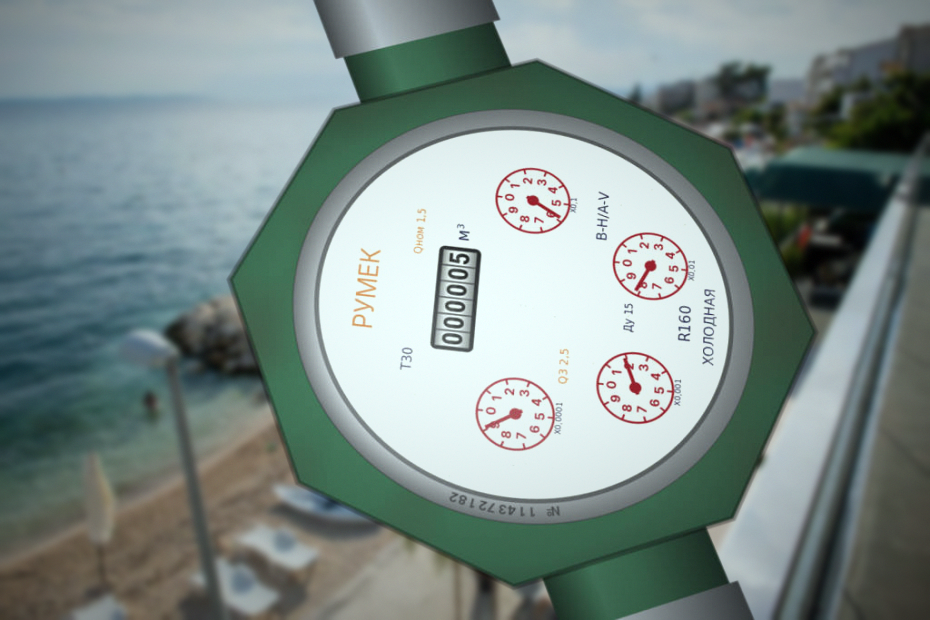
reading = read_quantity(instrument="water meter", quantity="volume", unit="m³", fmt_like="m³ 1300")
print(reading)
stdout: m³ 5.5819
